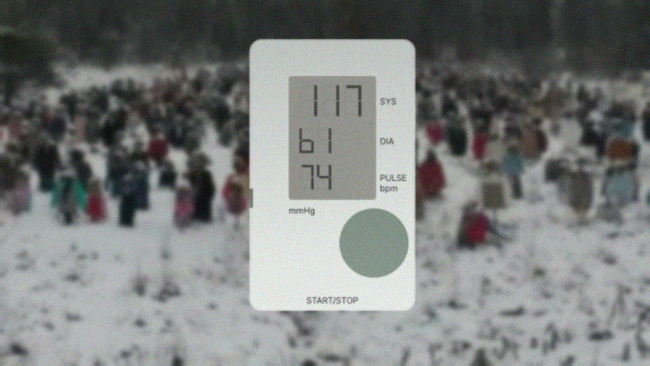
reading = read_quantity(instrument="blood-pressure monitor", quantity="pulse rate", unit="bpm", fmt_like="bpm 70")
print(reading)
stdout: bpm 74
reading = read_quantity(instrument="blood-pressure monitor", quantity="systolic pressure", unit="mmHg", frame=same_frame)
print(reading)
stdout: mmHg 117
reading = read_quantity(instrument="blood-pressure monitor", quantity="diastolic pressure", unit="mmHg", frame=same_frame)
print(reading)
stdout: mmHg 61
